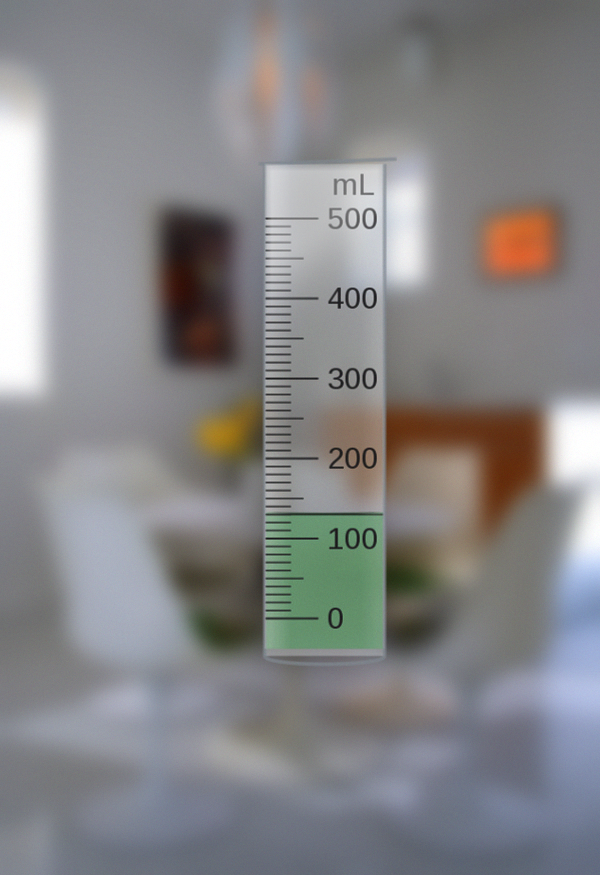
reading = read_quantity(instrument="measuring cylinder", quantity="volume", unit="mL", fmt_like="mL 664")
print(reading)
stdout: mL 130
